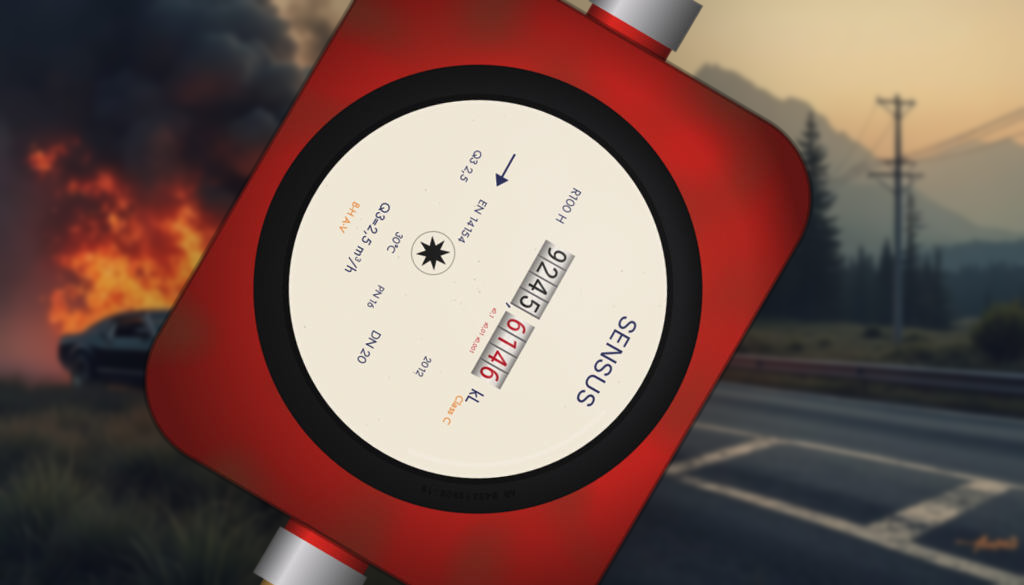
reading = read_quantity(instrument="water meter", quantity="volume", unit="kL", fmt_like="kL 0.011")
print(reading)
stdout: kL 9245.6146
